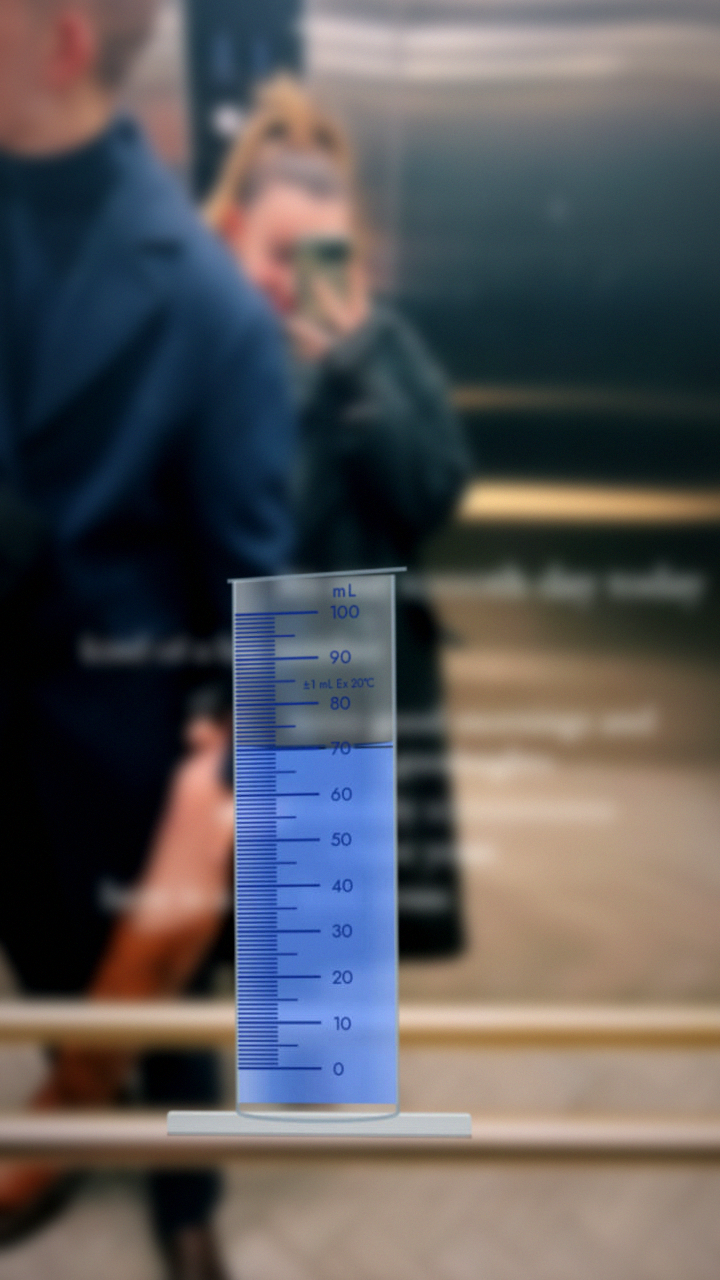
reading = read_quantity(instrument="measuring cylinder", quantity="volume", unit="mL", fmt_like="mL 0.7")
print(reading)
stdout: mL 70
